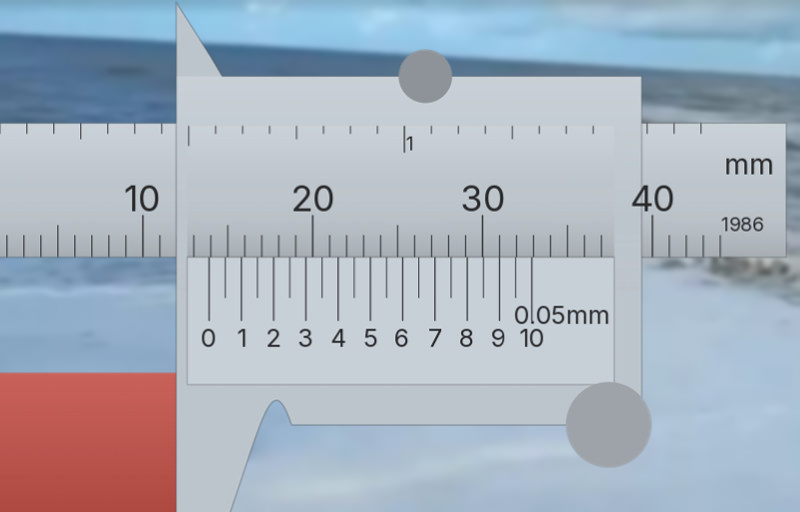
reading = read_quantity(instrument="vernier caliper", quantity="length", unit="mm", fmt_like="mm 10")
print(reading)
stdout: mm 13.9
